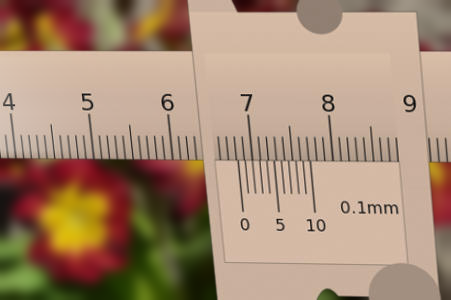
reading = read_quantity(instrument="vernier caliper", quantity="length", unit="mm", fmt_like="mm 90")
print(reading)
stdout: mm 68.2
